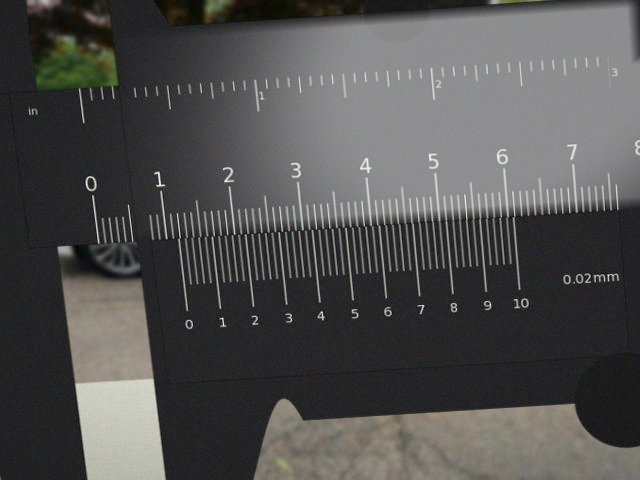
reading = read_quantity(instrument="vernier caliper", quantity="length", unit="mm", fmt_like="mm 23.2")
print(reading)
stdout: mm 11.8
